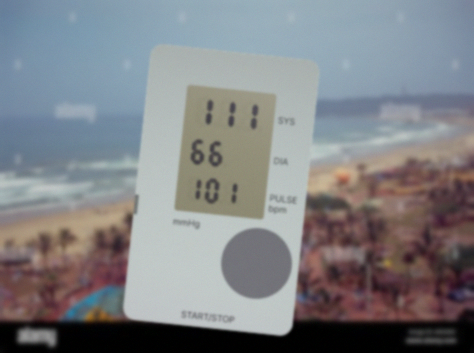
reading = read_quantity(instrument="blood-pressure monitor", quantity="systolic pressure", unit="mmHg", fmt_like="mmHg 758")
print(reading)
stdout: mmHg 111
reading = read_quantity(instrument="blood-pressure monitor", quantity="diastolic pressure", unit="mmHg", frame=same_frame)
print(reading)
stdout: mmHg 66
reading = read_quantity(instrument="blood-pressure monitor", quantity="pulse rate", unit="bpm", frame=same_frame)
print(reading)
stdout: bpm 101
